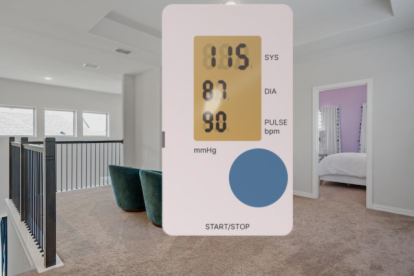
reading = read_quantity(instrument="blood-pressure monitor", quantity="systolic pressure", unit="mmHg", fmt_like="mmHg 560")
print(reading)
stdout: mmHg 115
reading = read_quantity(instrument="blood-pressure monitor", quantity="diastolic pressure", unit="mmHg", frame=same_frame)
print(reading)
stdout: mmHg 87
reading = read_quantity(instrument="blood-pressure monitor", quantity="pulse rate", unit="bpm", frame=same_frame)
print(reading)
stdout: bpm 90
